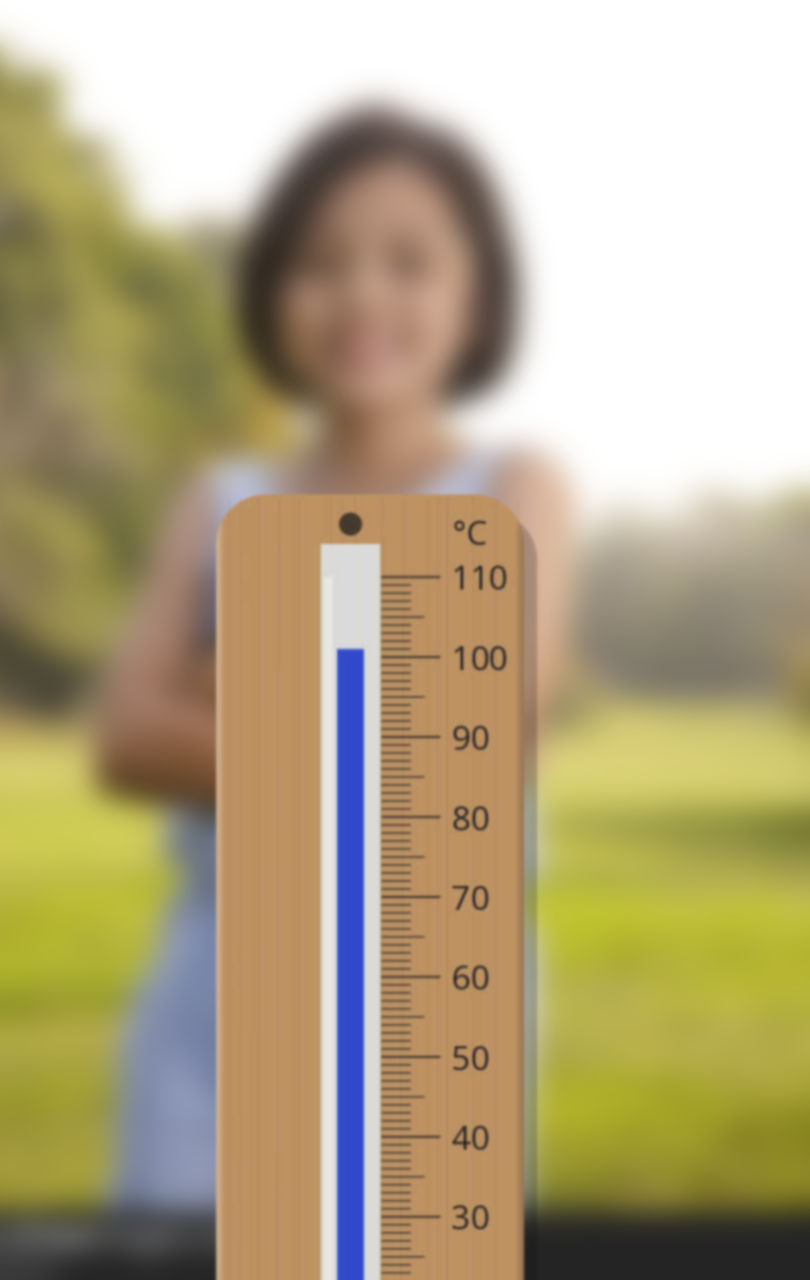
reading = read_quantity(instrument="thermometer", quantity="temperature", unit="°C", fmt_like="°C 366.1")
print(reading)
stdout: °C 101
